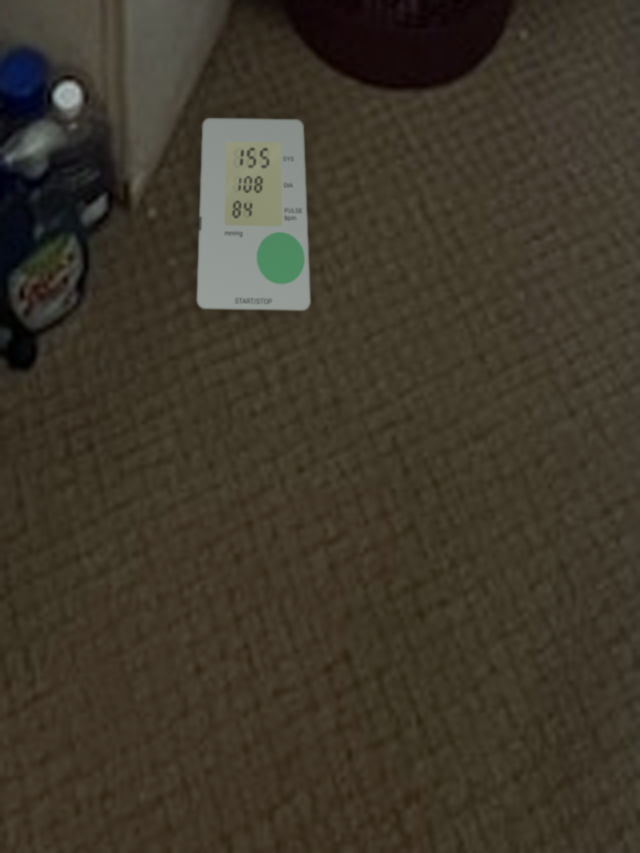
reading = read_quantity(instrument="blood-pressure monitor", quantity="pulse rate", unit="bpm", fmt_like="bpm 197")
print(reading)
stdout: bpm 84
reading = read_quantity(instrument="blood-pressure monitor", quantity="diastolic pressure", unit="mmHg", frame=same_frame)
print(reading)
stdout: mmHg 108
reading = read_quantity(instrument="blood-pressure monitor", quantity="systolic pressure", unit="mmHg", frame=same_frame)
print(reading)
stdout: mmHg 155
